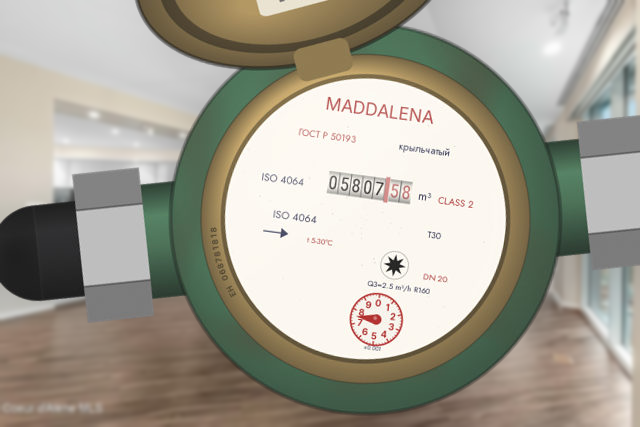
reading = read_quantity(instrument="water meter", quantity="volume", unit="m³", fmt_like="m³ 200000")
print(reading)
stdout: m³ 5807.587
